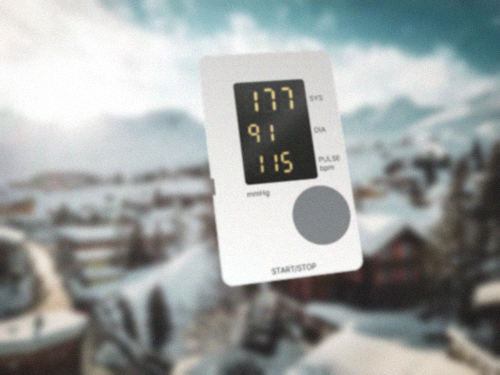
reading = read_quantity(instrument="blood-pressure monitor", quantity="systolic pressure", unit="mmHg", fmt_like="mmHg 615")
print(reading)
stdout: mmHg 177
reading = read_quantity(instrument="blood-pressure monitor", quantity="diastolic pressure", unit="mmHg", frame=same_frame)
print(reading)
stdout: mmHg 91
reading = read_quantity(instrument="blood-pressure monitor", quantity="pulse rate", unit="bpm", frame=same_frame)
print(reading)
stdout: bpm 115
